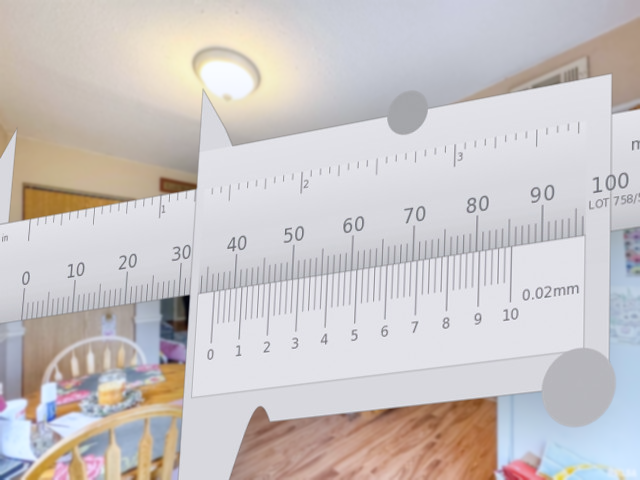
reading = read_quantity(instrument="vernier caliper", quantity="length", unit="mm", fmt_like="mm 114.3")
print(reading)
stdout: mm 36.4
